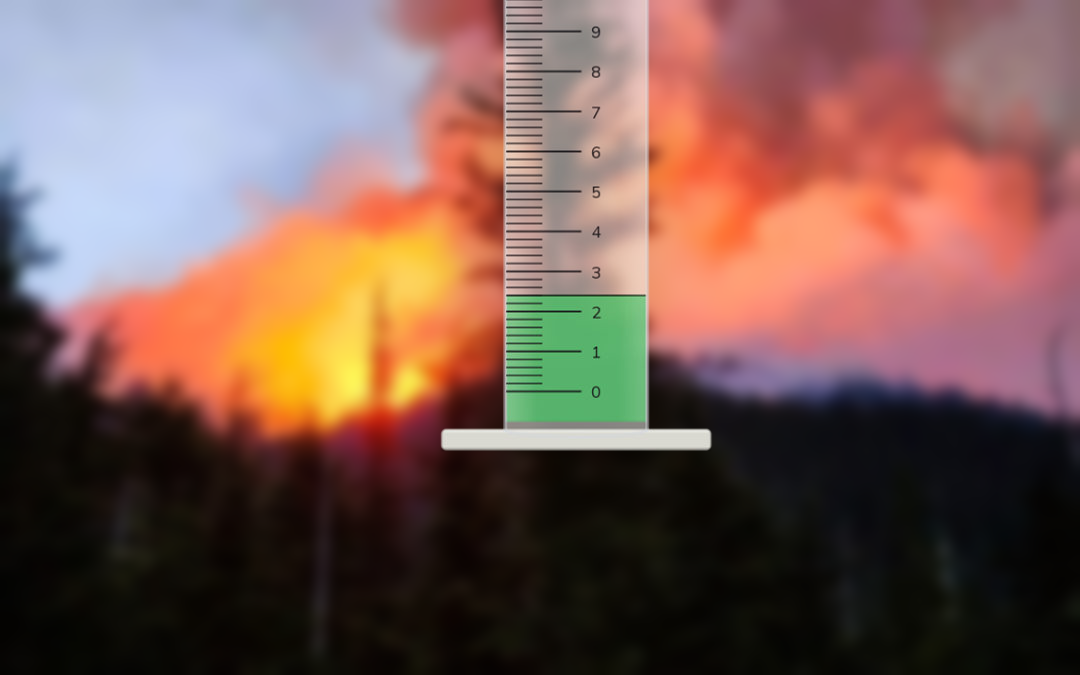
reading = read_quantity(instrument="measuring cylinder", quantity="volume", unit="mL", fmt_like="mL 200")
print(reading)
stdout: mL 2.4
